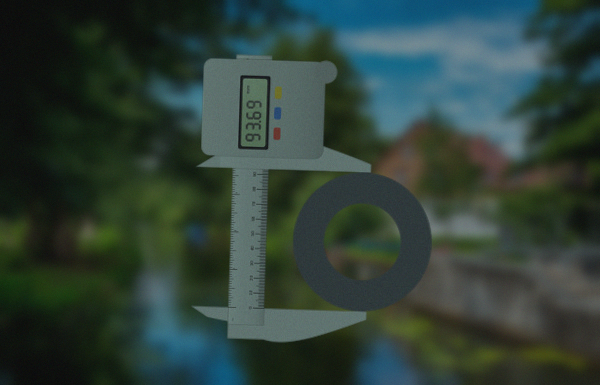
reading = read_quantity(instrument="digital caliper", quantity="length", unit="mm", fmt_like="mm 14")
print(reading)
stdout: mm 93.69
